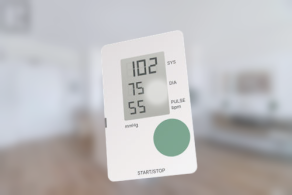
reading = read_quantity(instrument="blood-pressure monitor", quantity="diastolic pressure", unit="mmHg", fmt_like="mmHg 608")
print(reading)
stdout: mmHg 75
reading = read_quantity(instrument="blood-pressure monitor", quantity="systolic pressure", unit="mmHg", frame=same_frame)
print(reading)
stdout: mmHg 102
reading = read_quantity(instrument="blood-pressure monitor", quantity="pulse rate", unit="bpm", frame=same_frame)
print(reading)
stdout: bpm 55
